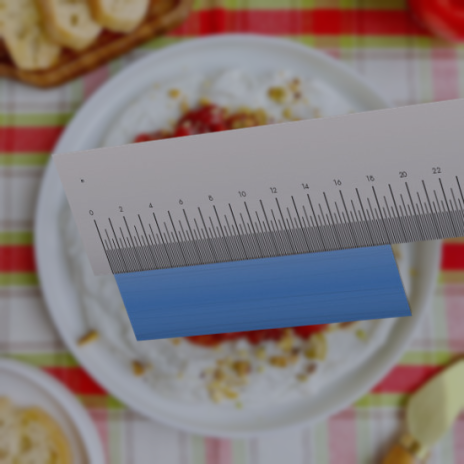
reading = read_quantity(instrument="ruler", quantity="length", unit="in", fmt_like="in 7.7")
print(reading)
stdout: in 18
